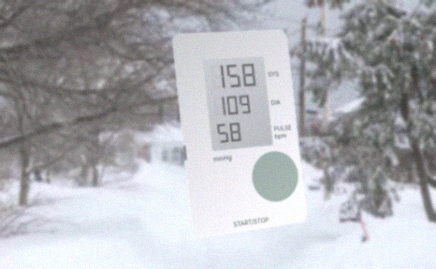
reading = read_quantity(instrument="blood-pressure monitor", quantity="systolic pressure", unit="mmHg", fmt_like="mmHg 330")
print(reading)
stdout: mmHg 158
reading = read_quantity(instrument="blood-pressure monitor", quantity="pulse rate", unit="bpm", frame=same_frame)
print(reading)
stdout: bpm 58
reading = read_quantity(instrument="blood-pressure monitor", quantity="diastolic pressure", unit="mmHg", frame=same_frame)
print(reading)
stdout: mmHg 109
